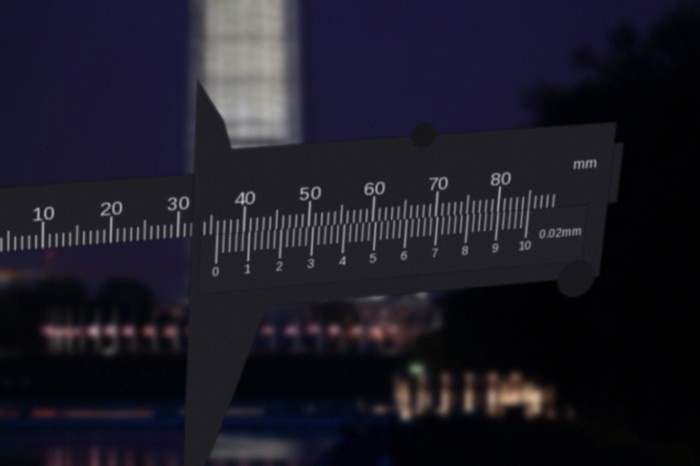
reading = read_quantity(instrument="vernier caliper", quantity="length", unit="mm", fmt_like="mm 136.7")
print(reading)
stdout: mm 36.0
